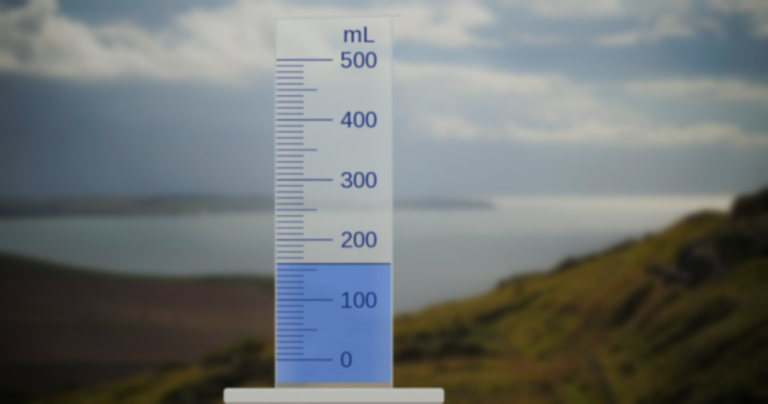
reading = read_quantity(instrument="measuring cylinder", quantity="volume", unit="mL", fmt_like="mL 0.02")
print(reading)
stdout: mL 160
